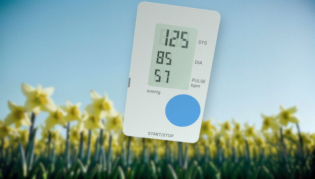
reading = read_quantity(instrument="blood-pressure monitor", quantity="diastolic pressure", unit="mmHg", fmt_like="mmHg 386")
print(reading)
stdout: mmHg 85
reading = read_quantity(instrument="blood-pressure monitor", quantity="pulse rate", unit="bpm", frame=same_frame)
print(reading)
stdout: bpm 57
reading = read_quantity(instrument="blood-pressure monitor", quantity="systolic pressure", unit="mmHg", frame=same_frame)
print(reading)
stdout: mmHg 125
